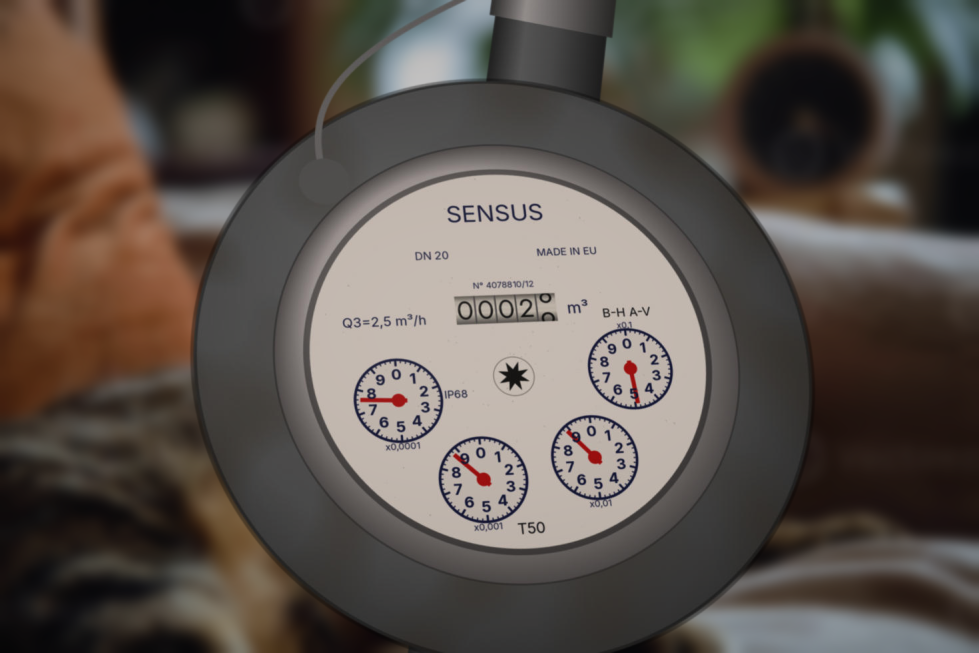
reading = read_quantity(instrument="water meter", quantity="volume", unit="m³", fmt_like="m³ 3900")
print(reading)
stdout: m³ 28.4887
